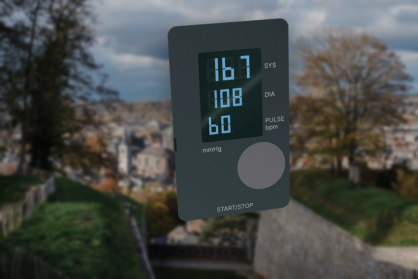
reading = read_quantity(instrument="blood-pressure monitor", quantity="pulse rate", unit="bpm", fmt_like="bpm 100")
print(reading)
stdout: bpm 60
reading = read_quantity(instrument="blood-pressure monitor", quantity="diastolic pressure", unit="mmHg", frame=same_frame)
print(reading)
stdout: mmHg 108
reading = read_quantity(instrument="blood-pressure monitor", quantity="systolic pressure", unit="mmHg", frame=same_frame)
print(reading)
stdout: mmHg 167
